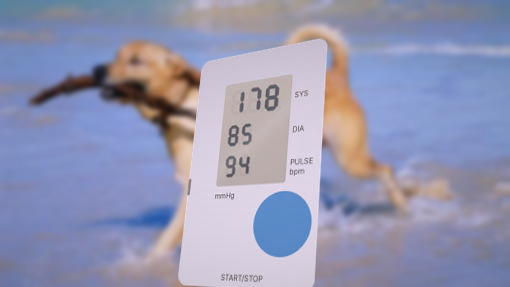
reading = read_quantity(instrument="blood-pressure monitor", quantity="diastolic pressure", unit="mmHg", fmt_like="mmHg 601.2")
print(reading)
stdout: mmHg 85
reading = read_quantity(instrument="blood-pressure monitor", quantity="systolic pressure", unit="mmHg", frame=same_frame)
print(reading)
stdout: mmHg 178
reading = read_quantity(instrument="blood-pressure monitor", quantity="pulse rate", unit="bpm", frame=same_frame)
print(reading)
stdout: bpm 94
